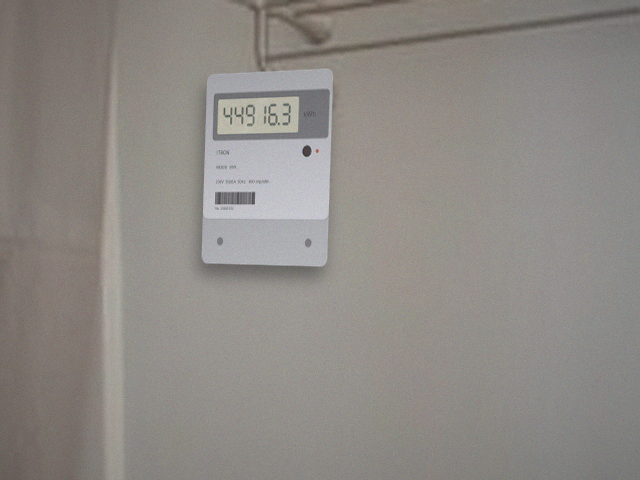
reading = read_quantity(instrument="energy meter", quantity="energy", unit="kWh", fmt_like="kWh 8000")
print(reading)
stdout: kWh 44916.3
